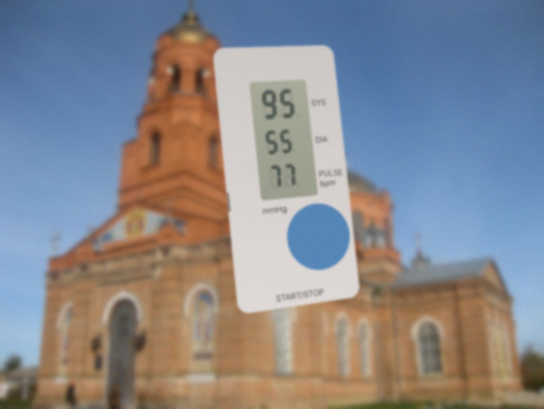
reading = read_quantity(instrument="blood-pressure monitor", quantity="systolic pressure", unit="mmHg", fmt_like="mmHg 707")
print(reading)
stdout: mmHg 95
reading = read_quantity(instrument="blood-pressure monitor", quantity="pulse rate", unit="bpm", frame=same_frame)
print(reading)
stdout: bpm 77
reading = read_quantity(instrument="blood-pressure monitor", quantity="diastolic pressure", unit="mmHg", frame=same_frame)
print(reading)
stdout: mmHg 55
